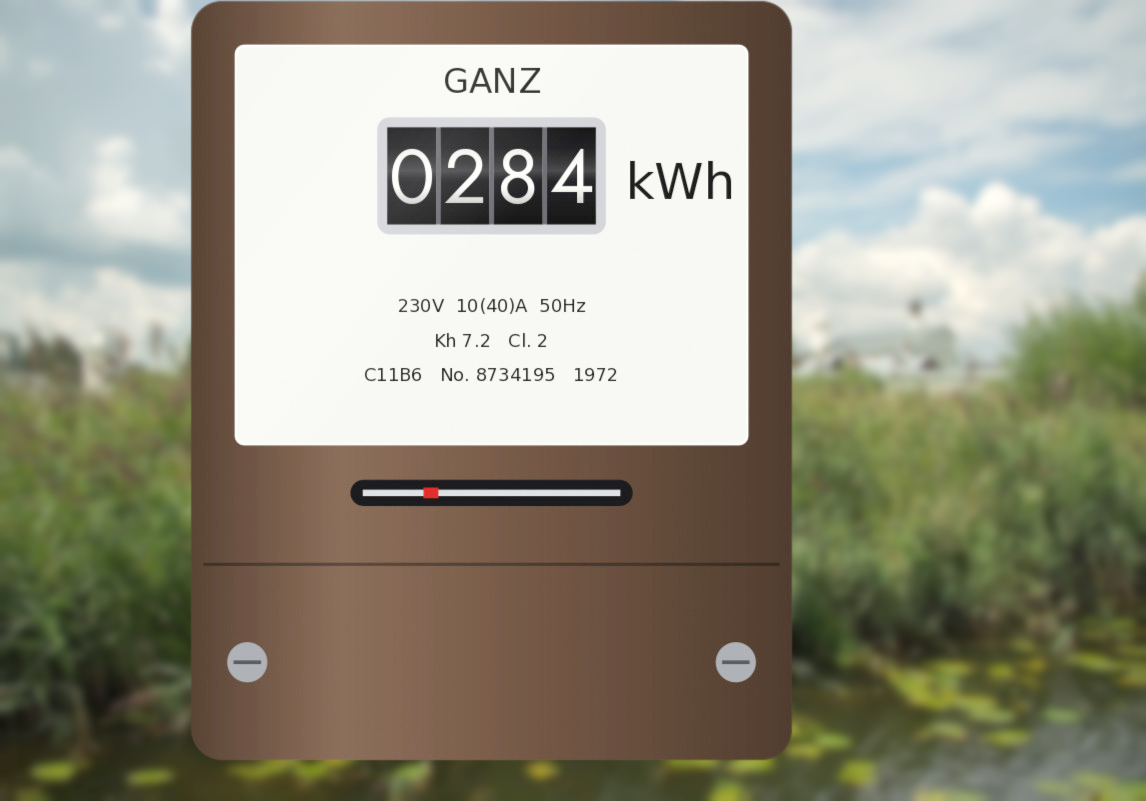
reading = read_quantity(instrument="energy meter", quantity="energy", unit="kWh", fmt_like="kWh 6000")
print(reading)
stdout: kWh 284
